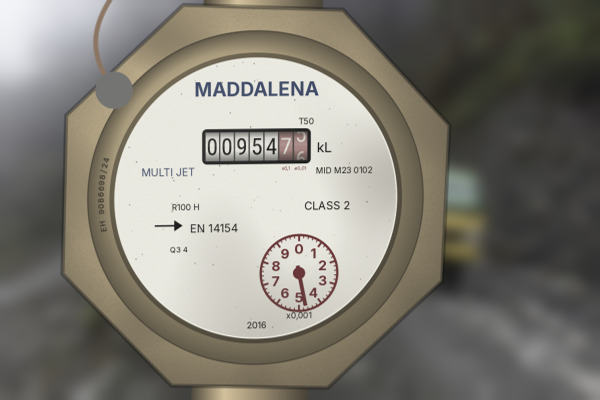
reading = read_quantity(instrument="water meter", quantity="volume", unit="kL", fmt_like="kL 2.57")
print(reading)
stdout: kL 954.754
